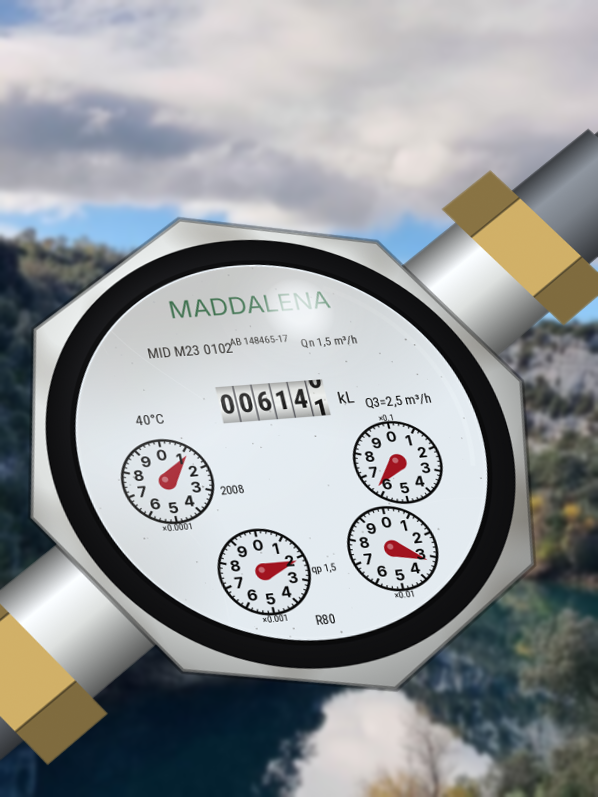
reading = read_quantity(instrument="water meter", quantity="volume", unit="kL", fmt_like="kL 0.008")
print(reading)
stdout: kL 6140.6321
